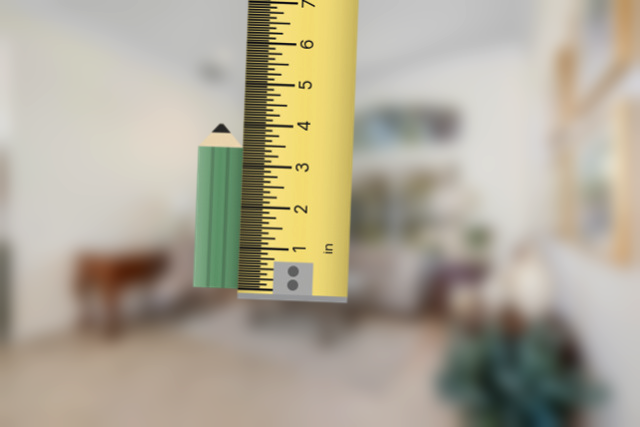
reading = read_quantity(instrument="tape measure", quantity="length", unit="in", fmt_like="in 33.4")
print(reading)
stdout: in 4
